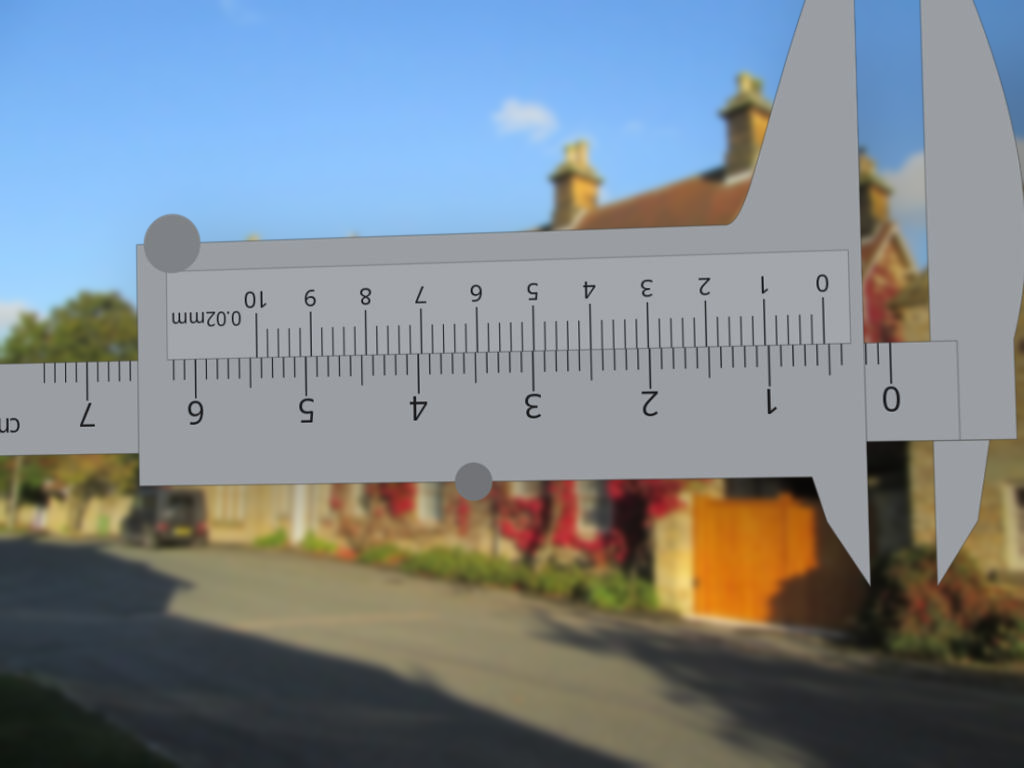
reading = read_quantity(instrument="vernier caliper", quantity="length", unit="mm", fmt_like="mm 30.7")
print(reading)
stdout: mm 5.4
